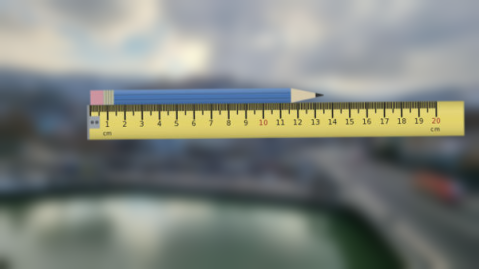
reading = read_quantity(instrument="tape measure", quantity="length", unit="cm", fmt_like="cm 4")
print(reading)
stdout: cm 13.5
